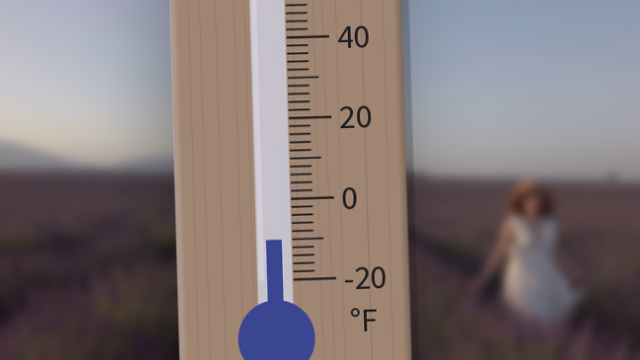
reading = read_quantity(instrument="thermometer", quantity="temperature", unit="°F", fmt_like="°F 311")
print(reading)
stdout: °F -10
